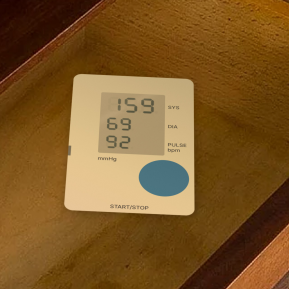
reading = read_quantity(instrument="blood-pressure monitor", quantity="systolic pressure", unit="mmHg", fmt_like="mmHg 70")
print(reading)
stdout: mmHg 159
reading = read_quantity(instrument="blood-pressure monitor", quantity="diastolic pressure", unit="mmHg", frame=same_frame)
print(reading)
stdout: mmHg 69
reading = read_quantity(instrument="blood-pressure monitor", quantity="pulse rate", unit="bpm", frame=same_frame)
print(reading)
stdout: bpm 92
